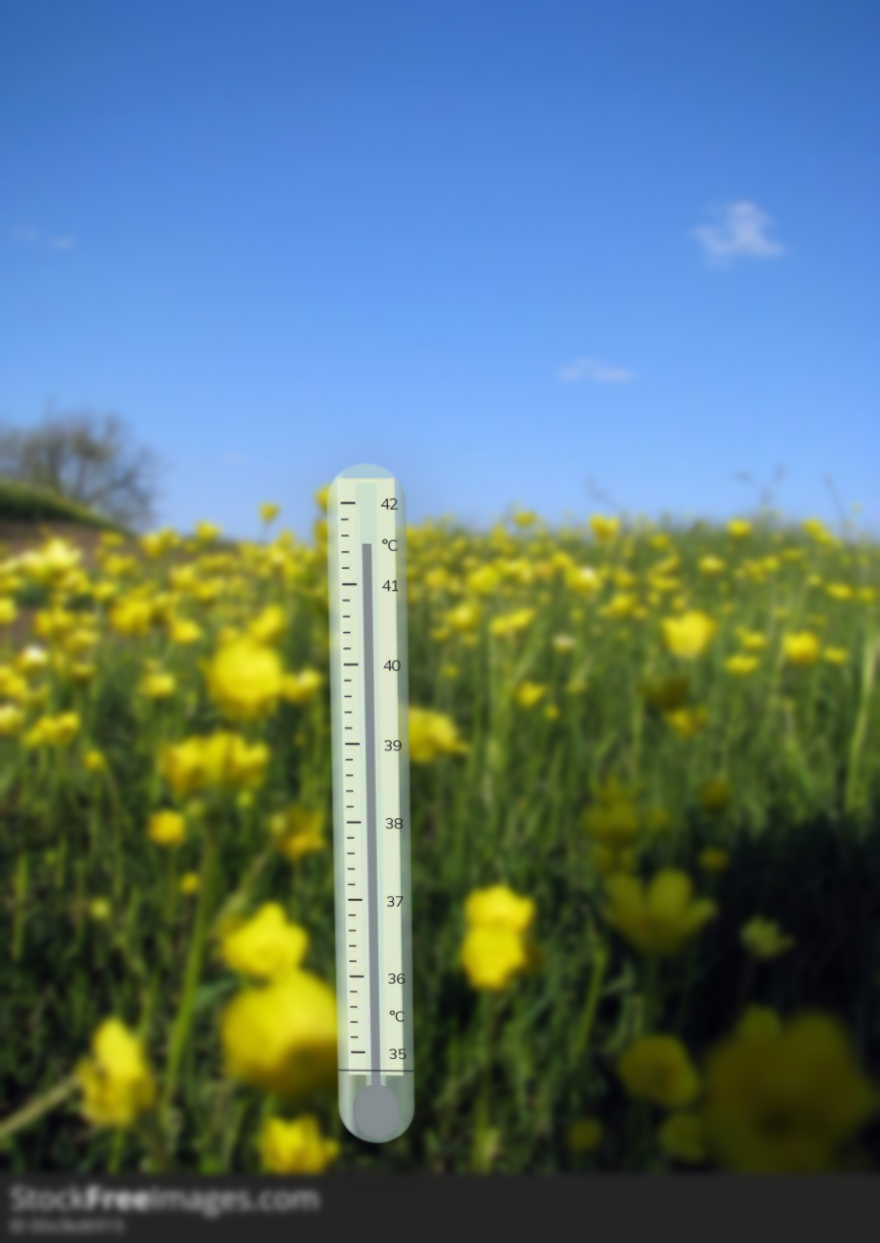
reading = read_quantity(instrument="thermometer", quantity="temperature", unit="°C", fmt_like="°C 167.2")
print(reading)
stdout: °C 41.5
